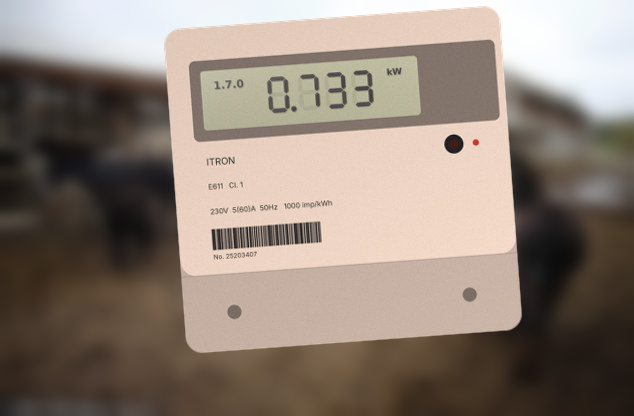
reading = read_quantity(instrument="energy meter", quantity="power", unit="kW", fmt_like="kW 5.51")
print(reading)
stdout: kW 0.733
